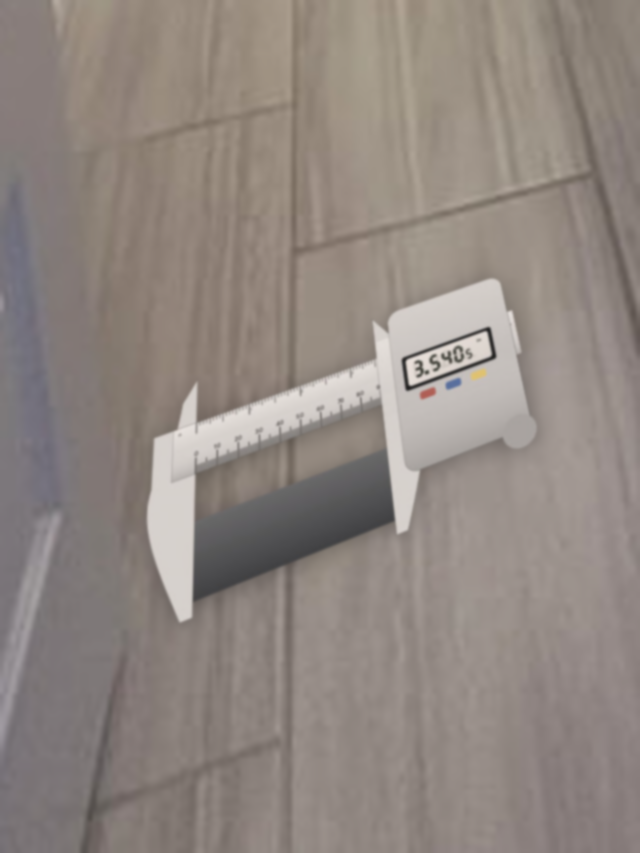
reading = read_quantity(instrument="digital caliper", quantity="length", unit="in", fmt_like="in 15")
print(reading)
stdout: in 3.5405
